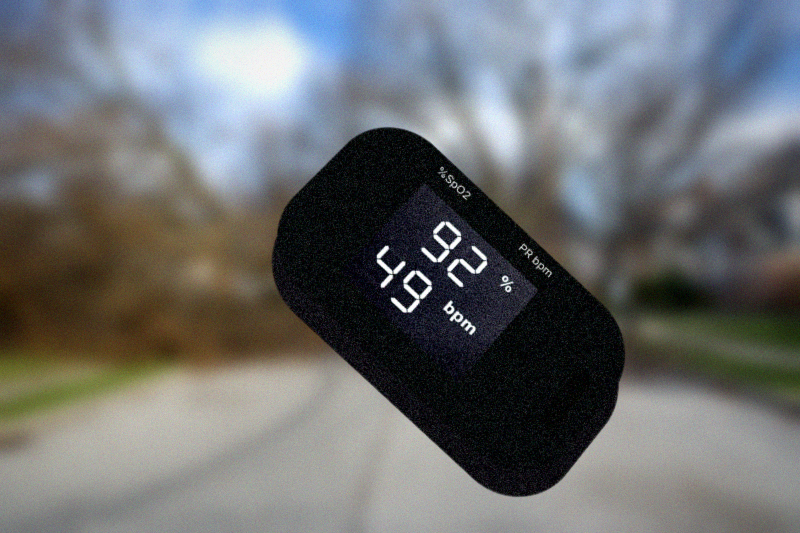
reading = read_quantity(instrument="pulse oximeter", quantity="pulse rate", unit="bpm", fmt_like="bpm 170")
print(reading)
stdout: bpm 49
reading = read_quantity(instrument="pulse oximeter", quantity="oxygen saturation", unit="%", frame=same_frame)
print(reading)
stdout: % 92
